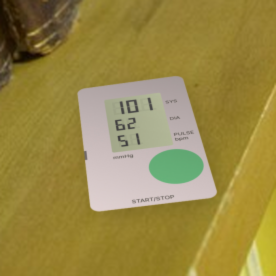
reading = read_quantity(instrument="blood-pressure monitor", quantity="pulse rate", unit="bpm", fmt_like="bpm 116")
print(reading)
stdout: bpm 51
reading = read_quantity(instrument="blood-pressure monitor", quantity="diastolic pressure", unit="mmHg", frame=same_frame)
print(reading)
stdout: mmHg 62
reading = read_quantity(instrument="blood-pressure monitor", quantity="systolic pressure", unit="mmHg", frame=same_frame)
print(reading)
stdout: mmHg 101
